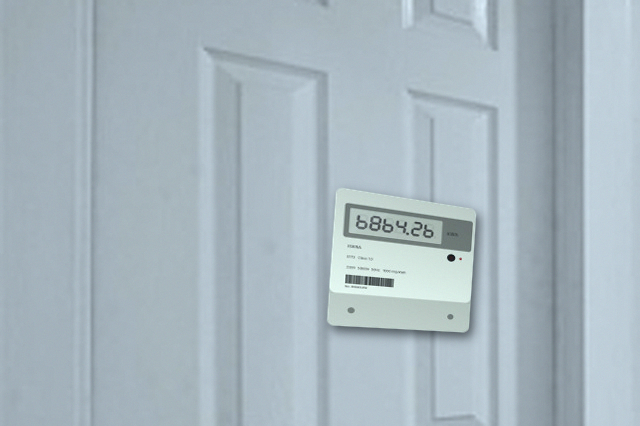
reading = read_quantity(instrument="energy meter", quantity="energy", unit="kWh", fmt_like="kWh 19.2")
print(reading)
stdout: kWh 6864.26
